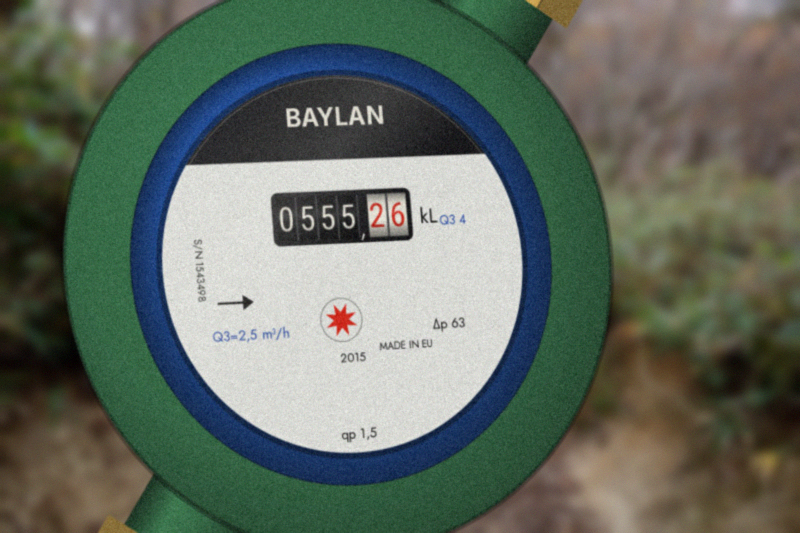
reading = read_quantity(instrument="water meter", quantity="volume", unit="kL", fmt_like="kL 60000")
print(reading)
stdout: kL 555.26
